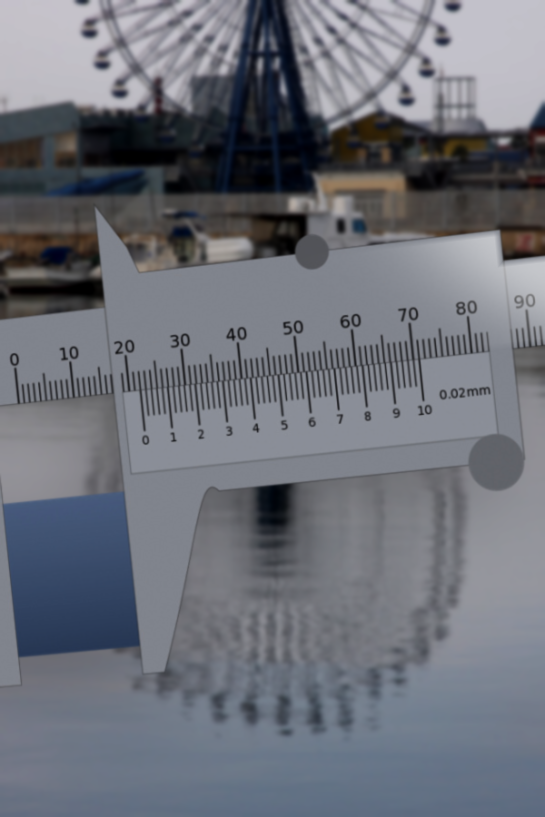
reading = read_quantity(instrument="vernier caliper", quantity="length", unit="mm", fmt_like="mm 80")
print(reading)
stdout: mm 22.0
